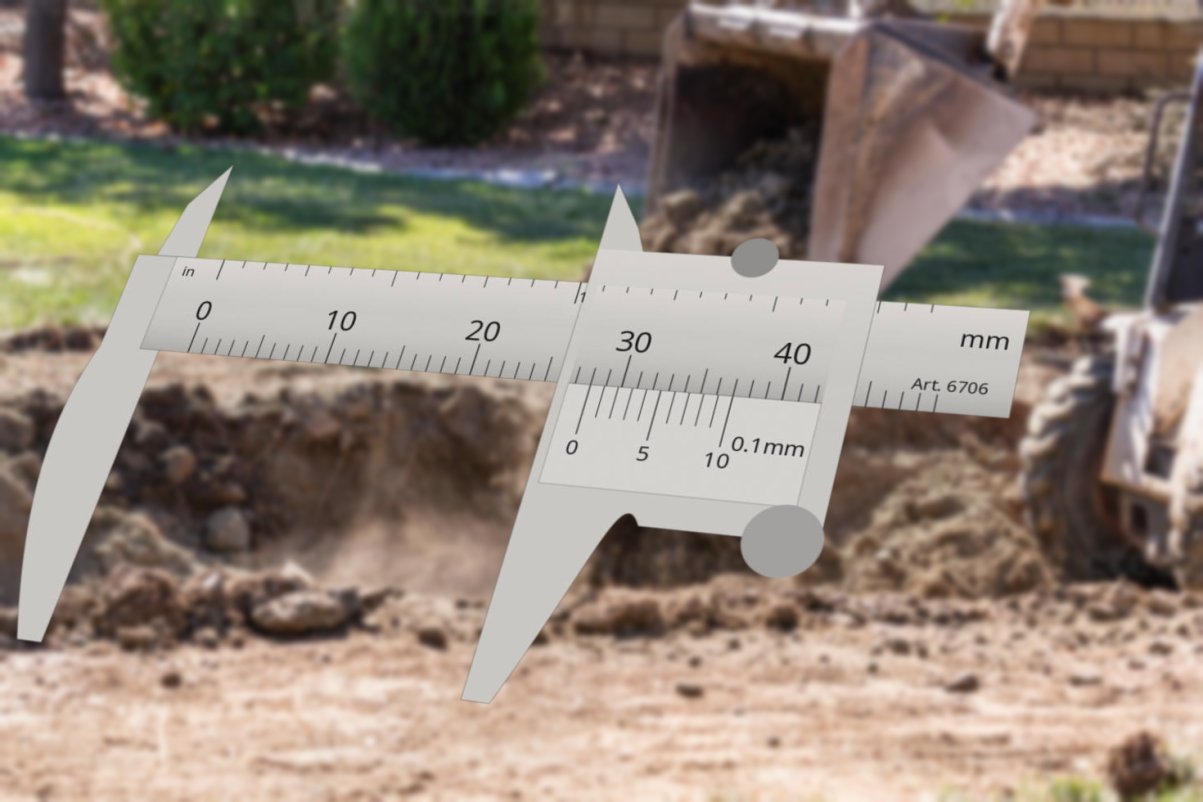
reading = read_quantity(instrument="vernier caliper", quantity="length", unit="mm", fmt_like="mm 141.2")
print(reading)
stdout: mm 28.0
